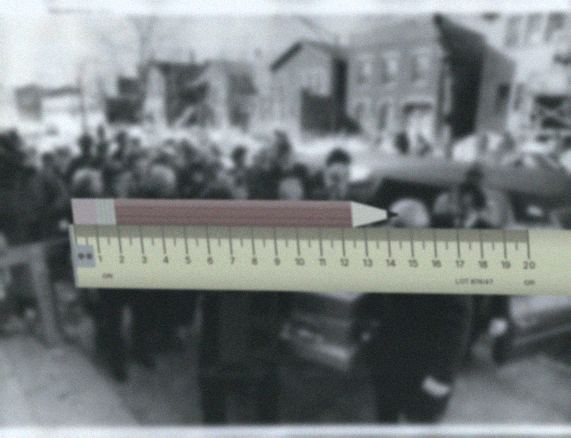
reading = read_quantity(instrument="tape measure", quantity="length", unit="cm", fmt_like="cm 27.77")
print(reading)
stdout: cm 14.5
